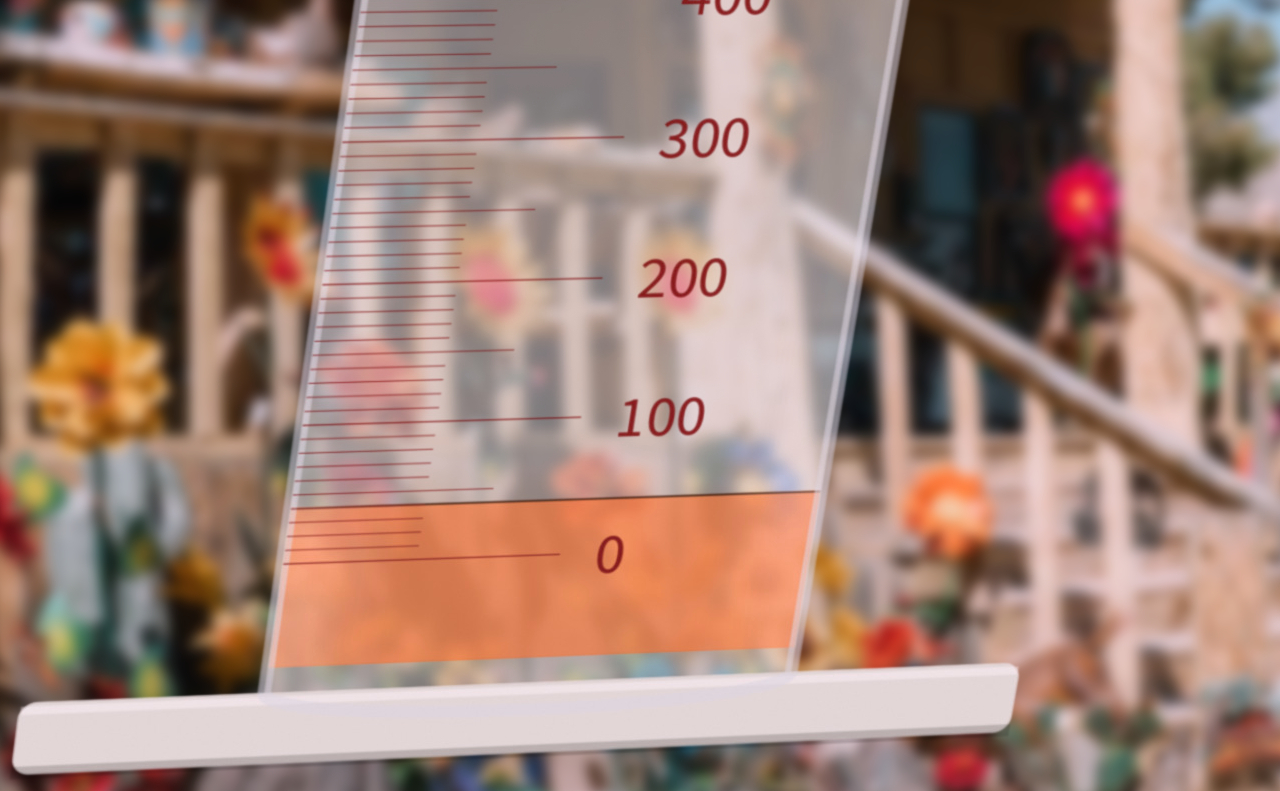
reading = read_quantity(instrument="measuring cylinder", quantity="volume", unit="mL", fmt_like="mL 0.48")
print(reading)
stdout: mL 40
